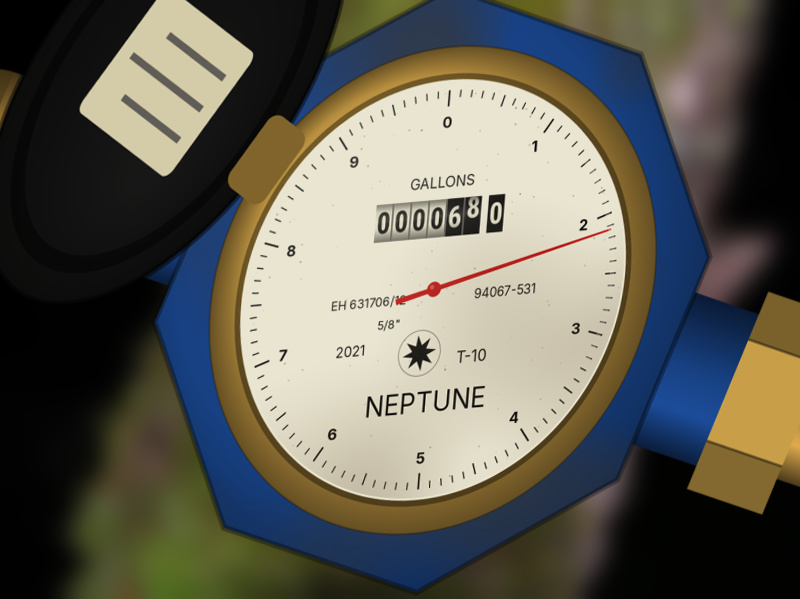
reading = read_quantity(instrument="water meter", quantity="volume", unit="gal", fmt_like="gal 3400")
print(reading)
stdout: gal 682.1
